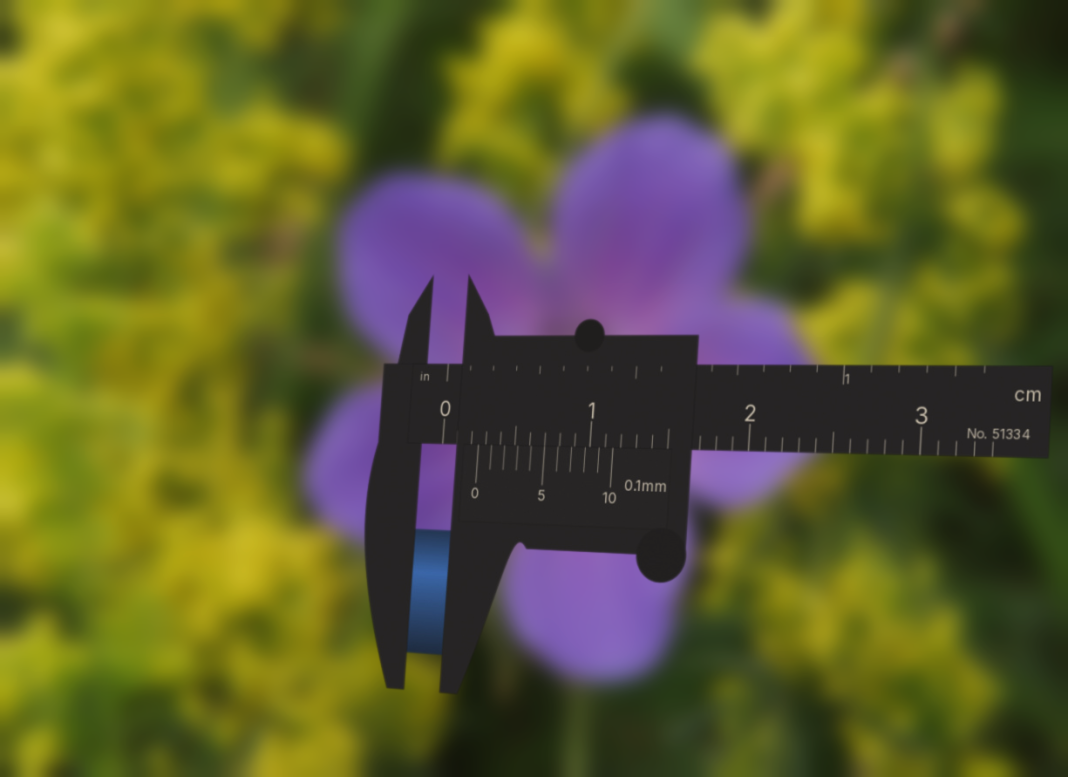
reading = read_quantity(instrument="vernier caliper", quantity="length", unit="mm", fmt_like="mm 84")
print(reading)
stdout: mm 2.5
